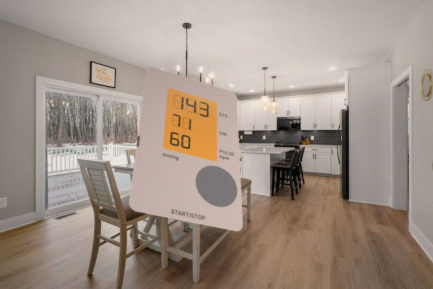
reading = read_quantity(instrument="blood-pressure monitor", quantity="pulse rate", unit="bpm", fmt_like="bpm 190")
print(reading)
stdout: bpm 60
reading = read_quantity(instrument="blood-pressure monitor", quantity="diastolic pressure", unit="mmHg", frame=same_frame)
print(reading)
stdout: mmHg 71
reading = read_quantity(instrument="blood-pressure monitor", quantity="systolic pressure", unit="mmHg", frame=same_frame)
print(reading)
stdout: mmHg 143
